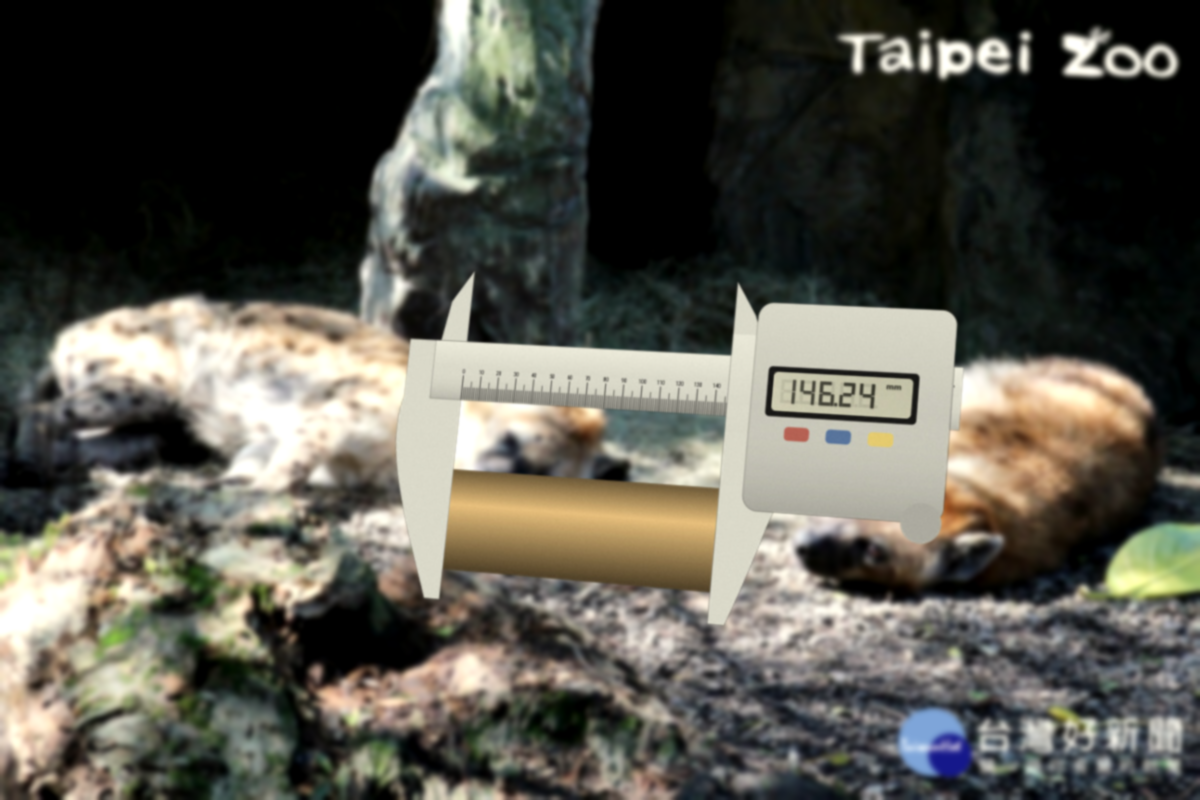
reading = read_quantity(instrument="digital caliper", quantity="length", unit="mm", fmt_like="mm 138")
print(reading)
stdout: mm 146.24
